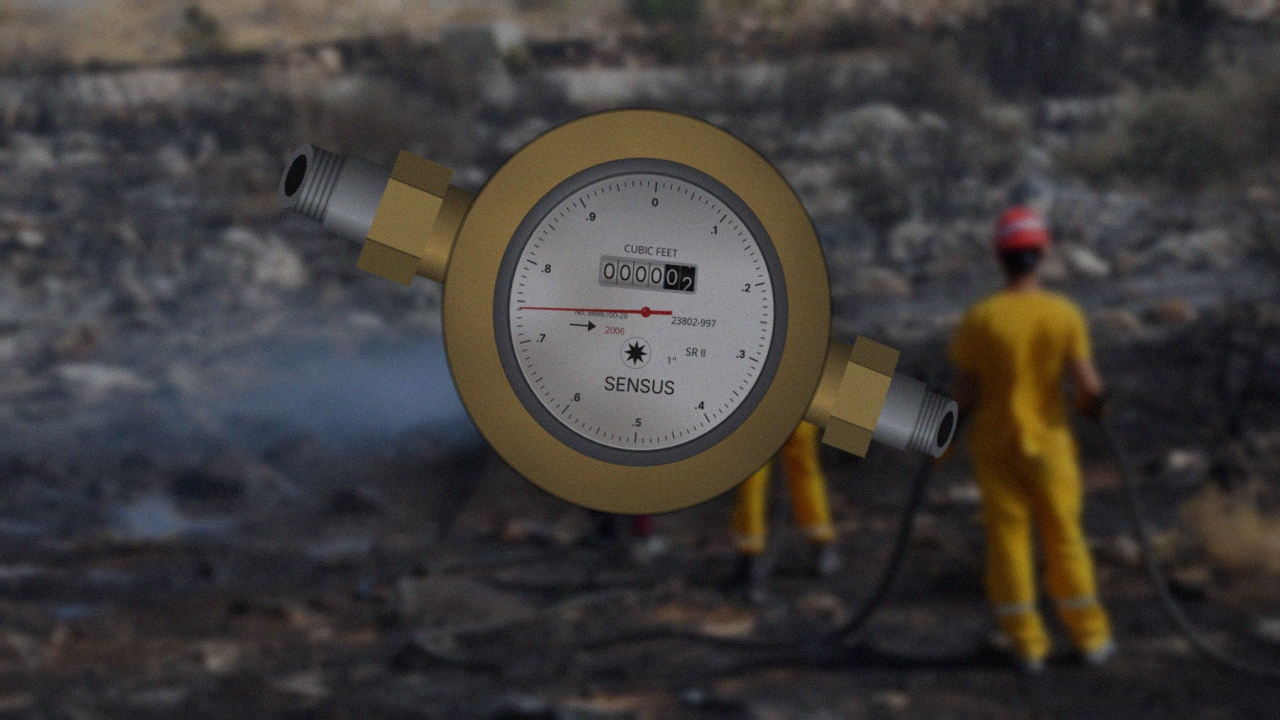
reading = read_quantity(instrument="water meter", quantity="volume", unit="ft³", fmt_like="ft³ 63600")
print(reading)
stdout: ft³ 1.74
